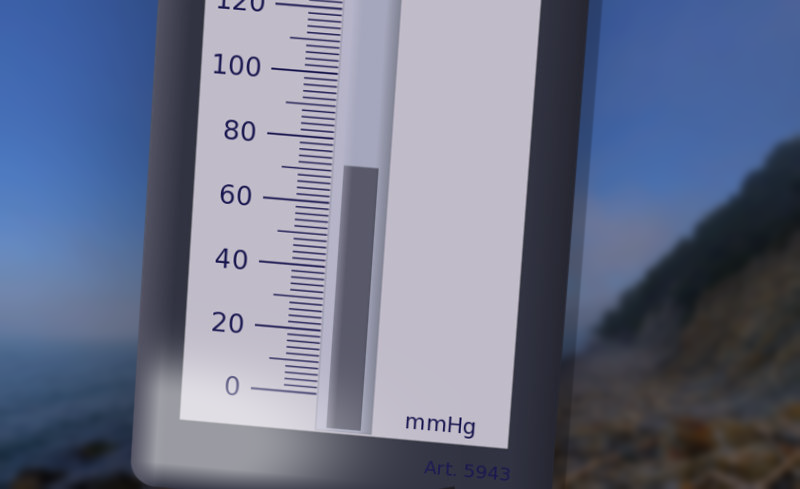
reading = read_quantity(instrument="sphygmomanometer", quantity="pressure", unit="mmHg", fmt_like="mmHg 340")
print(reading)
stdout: mmHg 72
